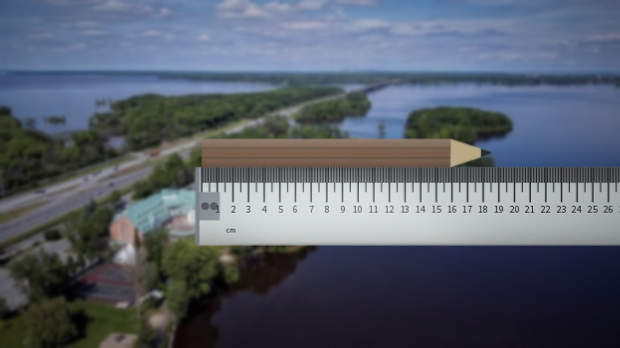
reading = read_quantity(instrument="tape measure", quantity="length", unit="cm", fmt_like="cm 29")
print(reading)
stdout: cm 18.5
